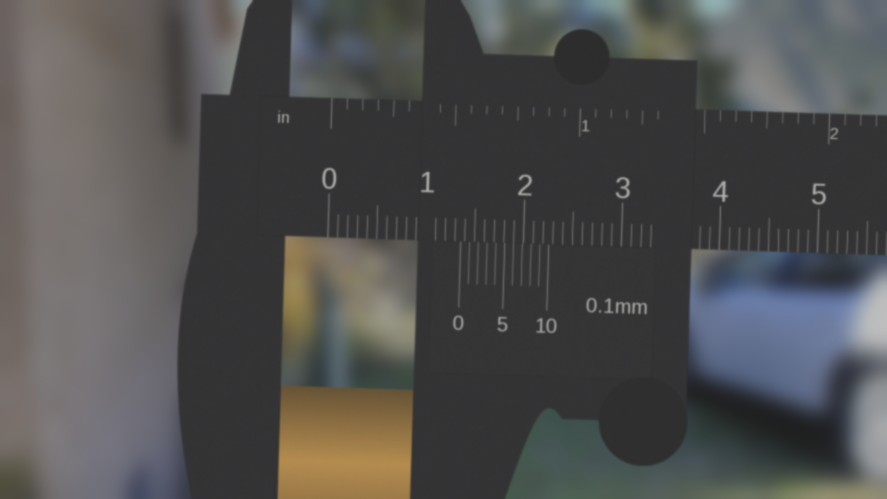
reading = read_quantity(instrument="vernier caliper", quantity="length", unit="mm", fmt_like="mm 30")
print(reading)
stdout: mm 13.6
